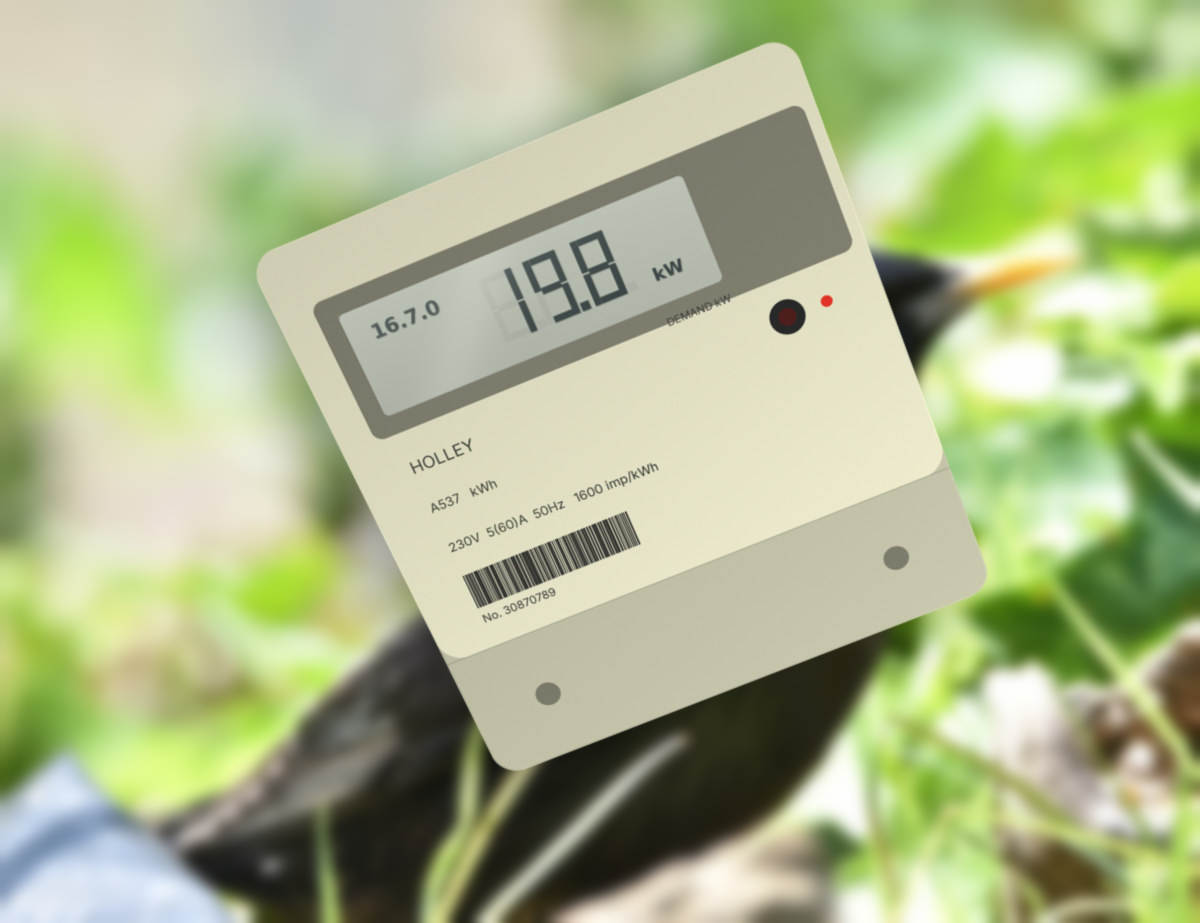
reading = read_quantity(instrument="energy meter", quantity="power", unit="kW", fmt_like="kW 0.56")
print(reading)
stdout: kW 19.8
